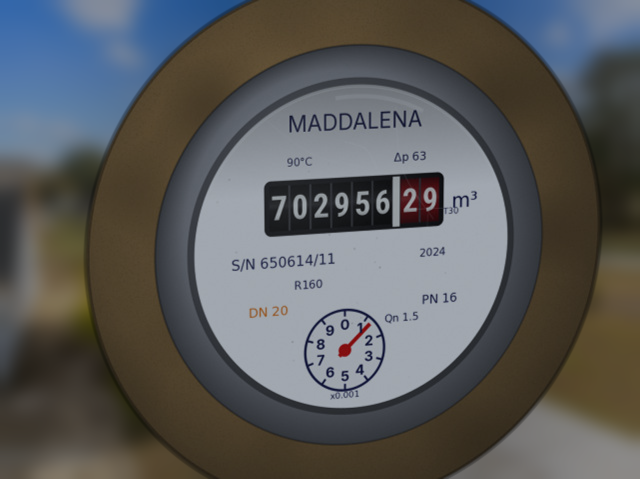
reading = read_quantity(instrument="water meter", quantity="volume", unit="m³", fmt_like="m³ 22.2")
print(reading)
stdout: m³ 702956.291
